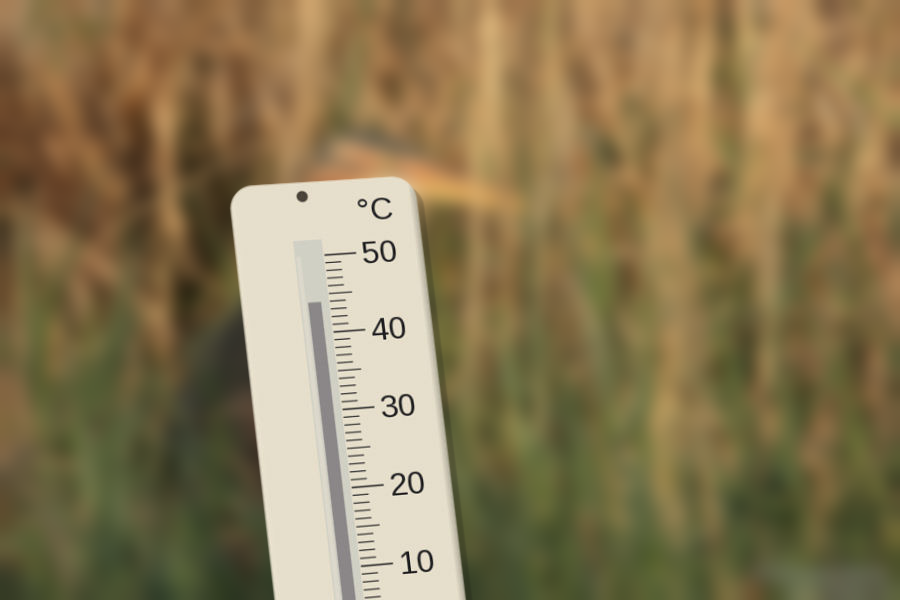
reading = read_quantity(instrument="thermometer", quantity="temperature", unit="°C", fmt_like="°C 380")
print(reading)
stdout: °C 44
